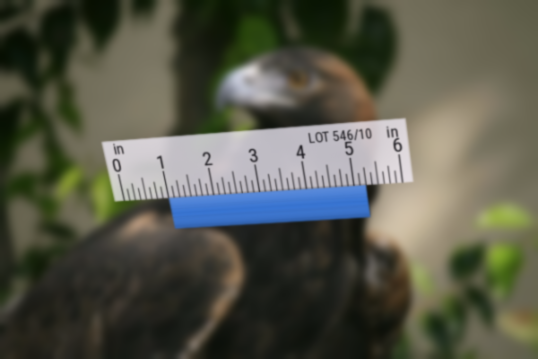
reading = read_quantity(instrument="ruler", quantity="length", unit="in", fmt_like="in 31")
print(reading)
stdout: in 4.25
